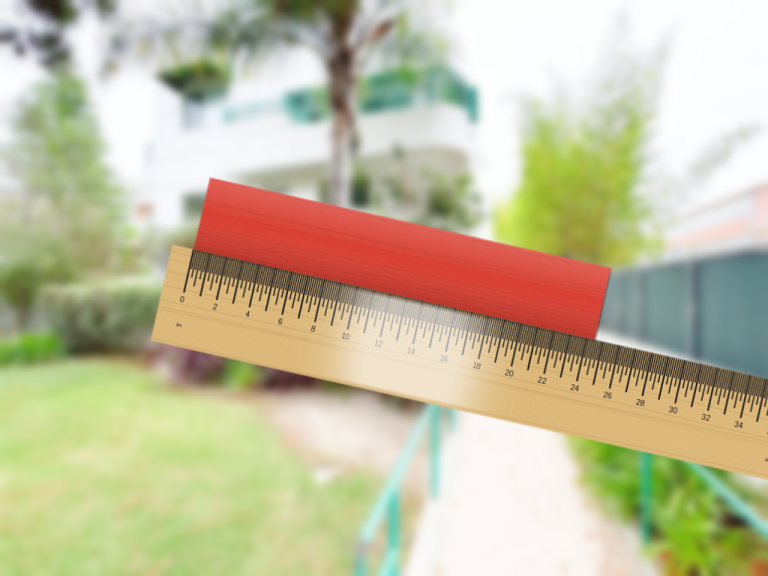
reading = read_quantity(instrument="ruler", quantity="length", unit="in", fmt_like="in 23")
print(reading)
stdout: in 24.5
